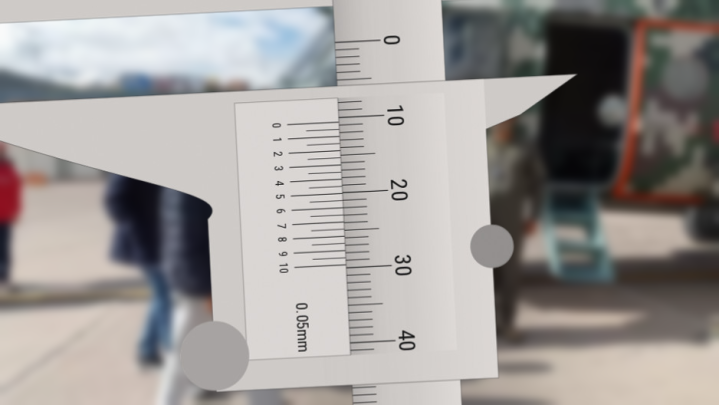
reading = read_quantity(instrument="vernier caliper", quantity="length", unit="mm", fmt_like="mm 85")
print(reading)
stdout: mm 10.6
